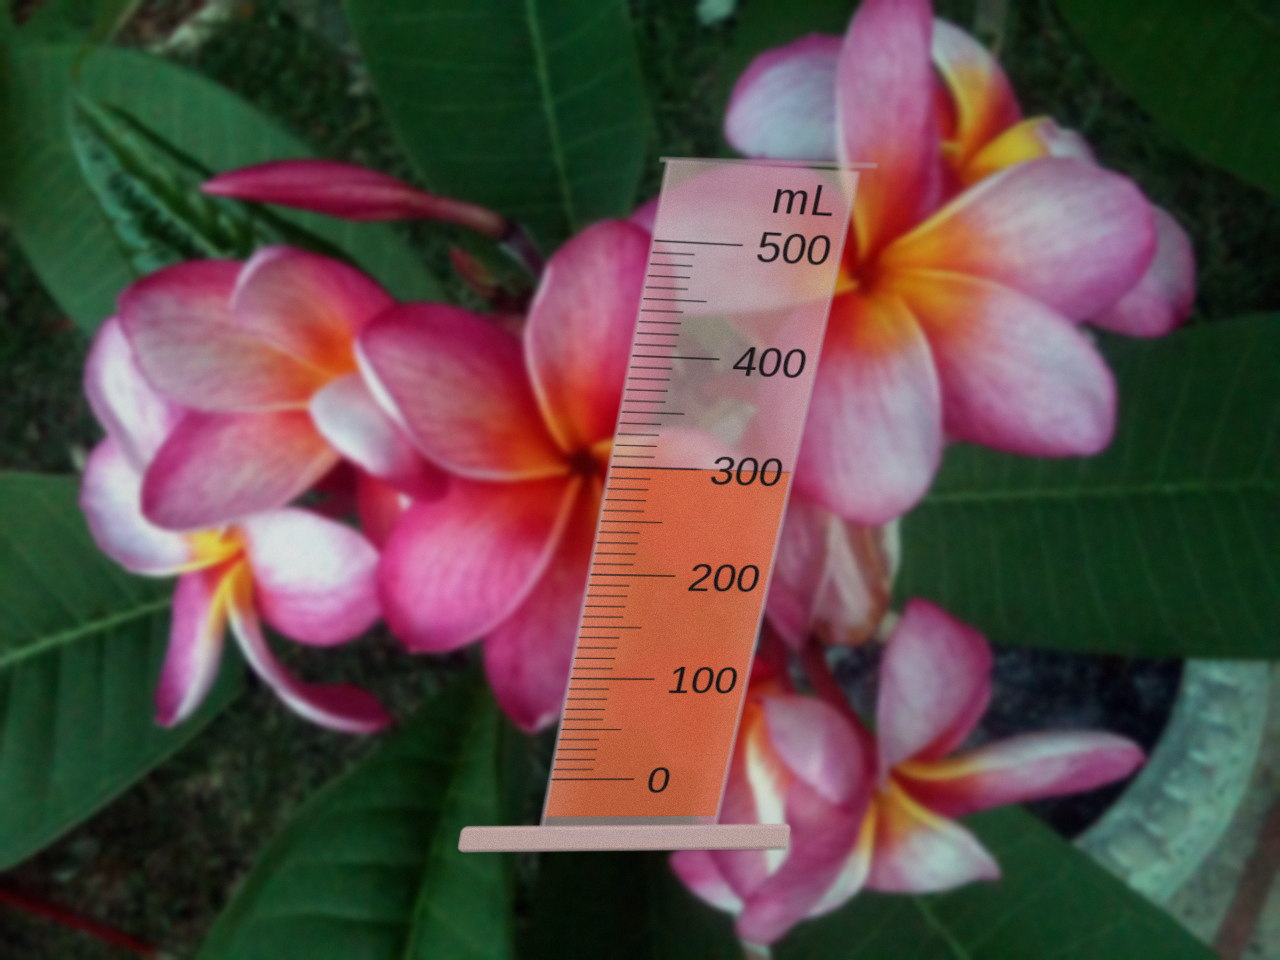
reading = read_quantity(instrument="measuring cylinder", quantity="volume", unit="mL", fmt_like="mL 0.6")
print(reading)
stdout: mL 300
